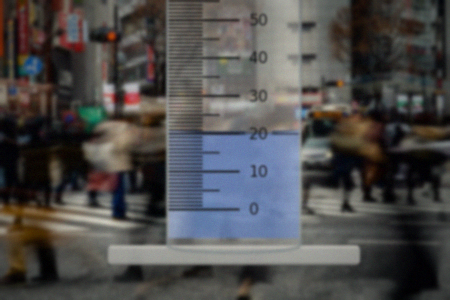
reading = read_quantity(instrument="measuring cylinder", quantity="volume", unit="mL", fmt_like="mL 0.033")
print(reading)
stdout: mL 20
